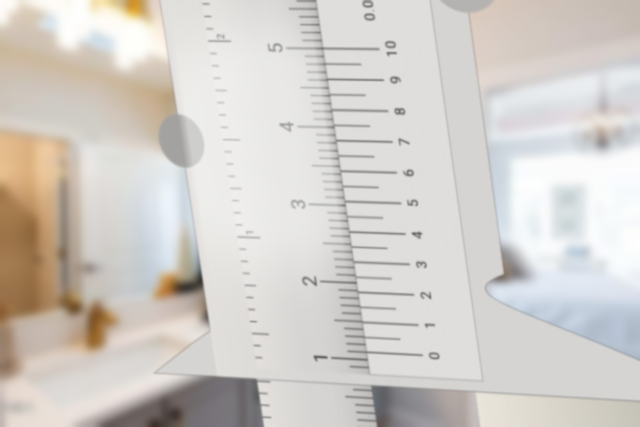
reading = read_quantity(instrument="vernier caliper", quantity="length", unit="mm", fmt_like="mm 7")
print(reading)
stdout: mm 11.0
